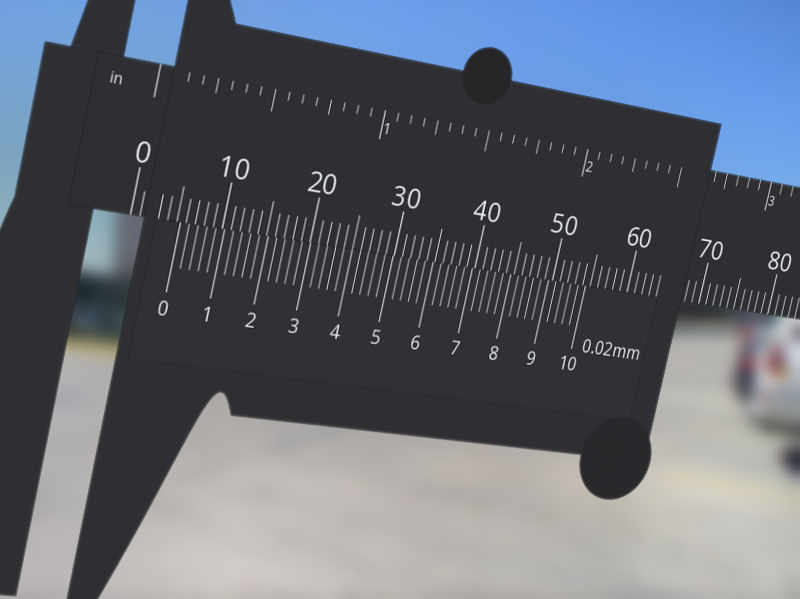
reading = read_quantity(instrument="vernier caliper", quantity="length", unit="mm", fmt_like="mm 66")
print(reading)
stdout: mm 5.4
